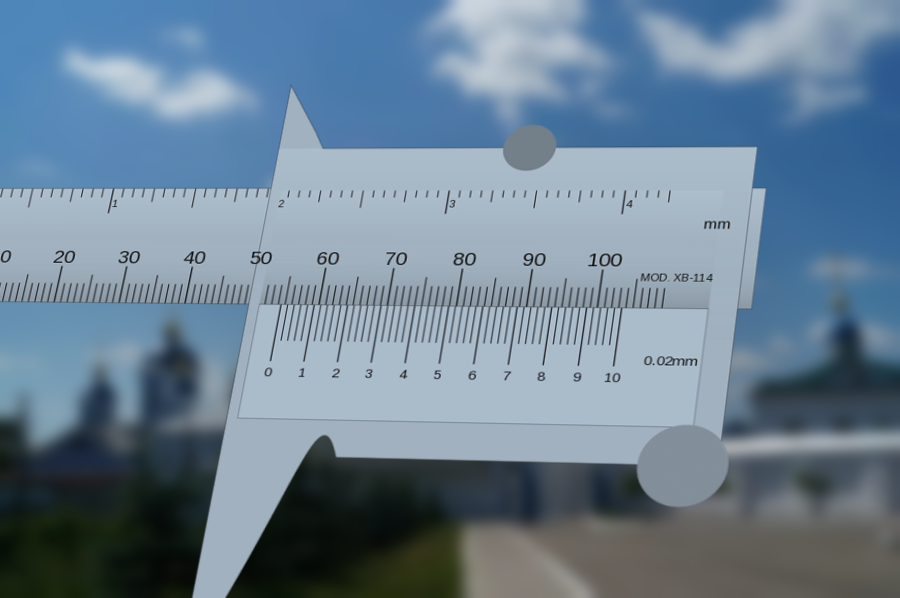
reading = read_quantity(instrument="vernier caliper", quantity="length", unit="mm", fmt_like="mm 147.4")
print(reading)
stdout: mm 54.4
